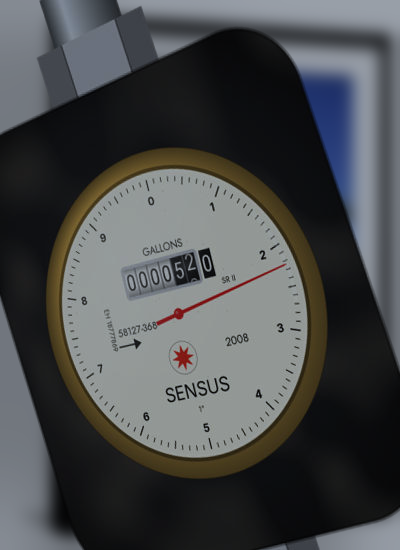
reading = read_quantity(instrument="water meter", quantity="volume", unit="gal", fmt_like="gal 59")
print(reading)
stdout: gal 522.2
